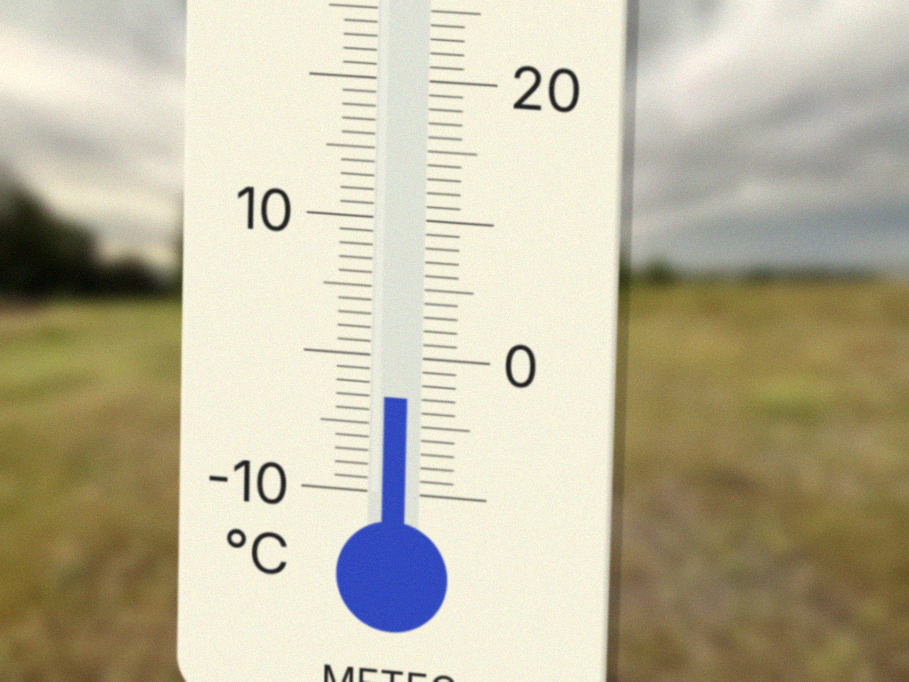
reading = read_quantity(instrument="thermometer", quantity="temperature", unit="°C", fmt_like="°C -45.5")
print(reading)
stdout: °C -3
